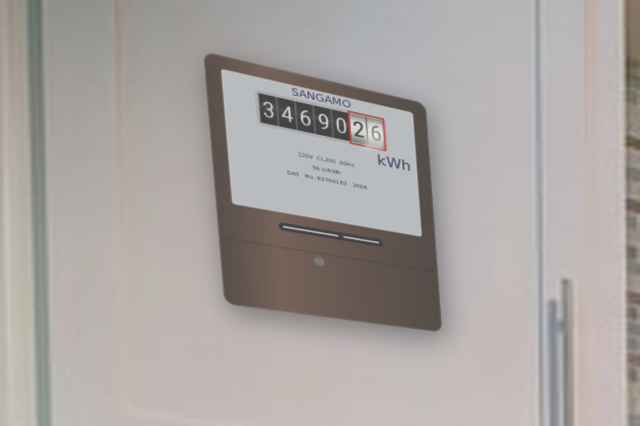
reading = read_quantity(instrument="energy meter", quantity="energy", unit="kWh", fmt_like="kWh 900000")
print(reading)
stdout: kWh 34690.26
